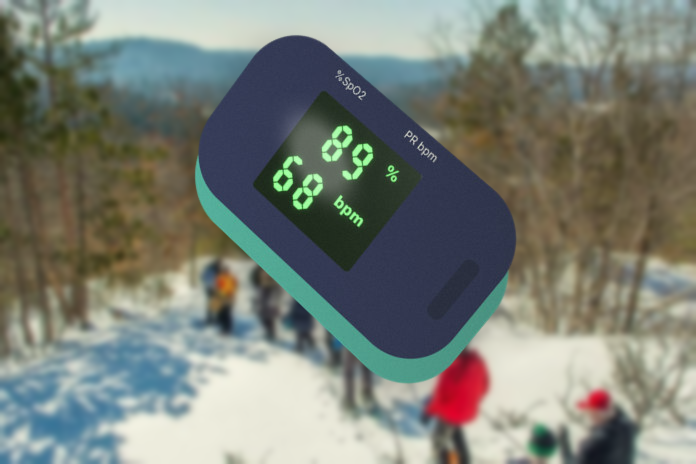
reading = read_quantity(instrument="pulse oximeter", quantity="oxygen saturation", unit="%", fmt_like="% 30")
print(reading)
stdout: % 89
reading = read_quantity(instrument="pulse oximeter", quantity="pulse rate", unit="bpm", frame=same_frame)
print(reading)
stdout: bpm 68
